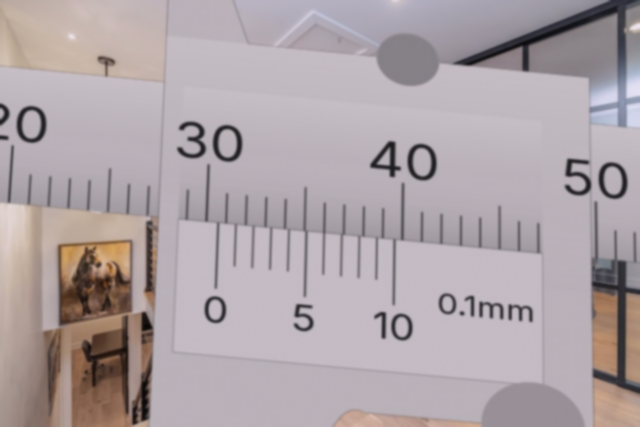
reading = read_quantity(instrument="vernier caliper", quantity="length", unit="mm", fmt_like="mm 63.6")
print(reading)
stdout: mm 30.6
